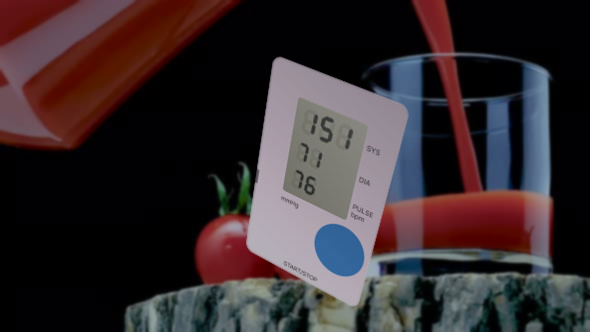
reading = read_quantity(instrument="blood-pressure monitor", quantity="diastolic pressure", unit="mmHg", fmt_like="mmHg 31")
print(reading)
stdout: mmHg 71
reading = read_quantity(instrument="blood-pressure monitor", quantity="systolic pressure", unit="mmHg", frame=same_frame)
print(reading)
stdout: mmHg 151
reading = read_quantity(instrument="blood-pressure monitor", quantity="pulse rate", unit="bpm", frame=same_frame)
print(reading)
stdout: bpm 76
